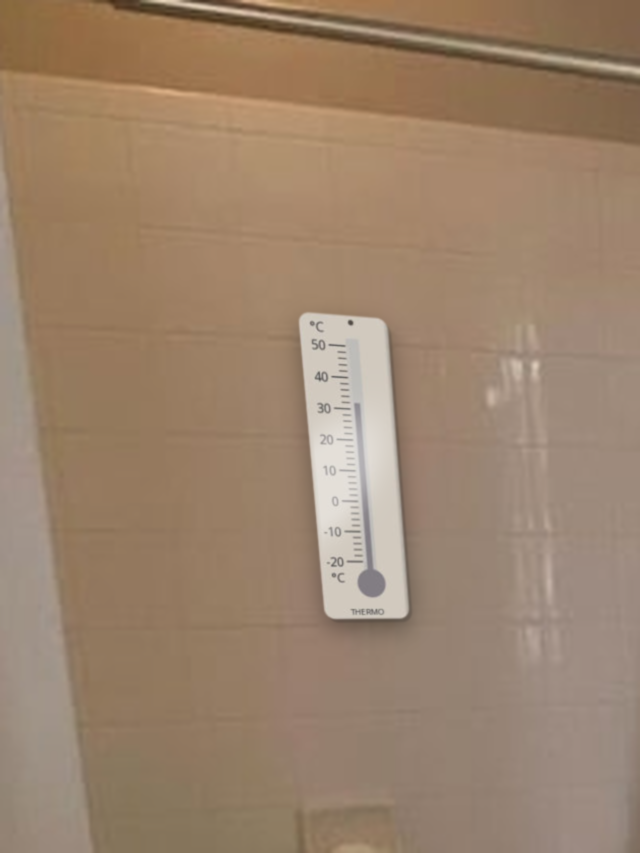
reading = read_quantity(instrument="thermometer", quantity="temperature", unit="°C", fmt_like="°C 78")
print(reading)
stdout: °C 32
